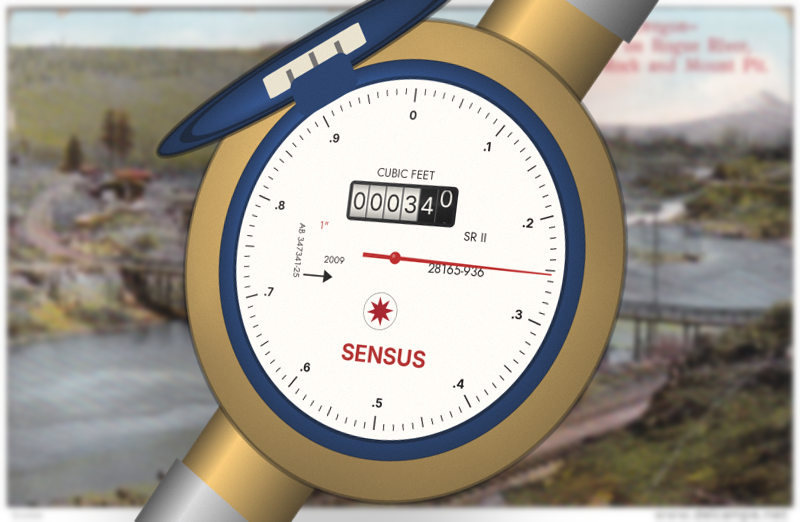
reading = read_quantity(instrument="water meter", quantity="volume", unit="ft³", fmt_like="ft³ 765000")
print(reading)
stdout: ft³ 340.25
